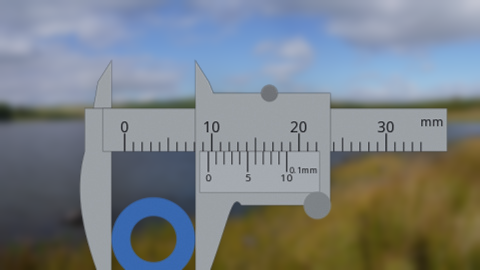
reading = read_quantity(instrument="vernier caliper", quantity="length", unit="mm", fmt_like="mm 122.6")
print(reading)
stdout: mm 9.6
